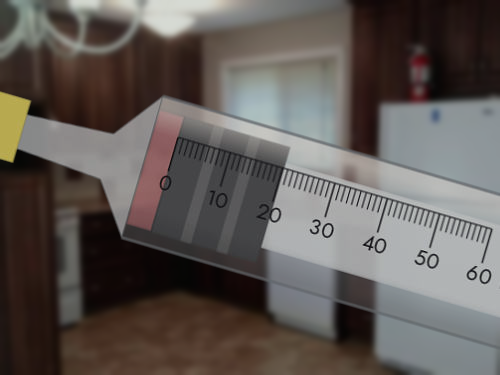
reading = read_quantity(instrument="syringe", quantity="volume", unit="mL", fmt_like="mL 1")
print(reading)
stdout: mL 0
